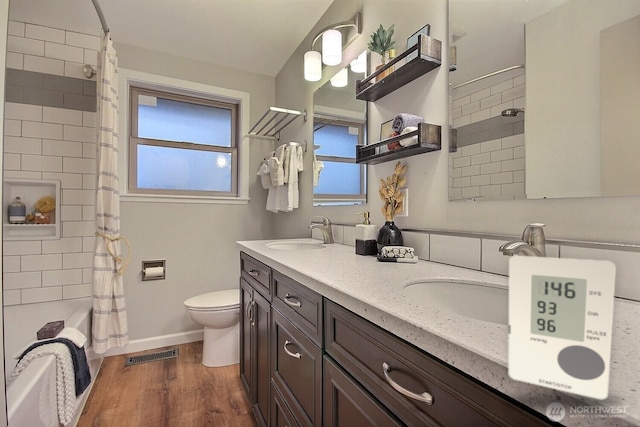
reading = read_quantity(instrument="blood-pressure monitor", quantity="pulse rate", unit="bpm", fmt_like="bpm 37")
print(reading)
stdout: bpm 96
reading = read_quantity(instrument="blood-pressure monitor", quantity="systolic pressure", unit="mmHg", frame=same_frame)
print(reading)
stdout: mmHg 146
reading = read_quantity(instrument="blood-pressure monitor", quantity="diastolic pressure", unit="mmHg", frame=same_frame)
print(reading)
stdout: mmHg 93
